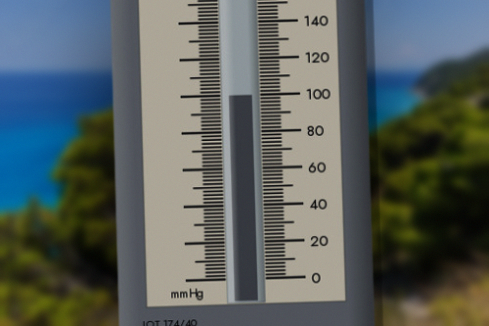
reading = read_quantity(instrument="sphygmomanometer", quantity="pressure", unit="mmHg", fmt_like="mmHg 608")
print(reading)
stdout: mmHg 100
